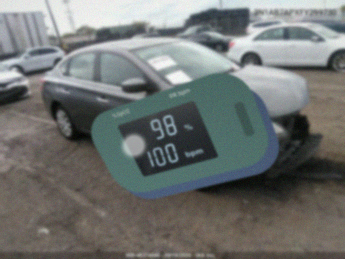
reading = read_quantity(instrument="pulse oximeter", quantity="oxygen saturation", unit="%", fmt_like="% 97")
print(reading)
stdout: % 98
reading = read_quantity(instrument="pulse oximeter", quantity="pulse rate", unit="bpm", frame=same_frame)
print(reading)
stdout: bpm 100
